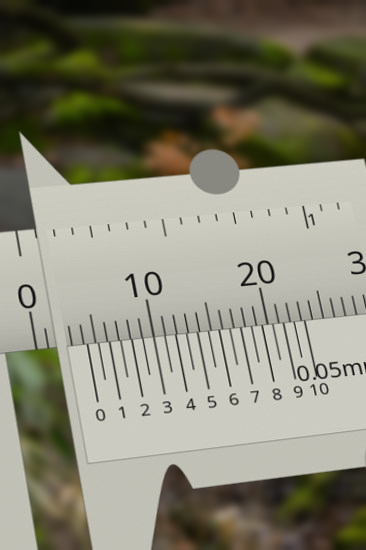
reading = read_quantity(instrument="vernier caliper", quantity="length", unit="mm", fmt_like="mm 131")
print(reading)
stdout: mm 4.3
